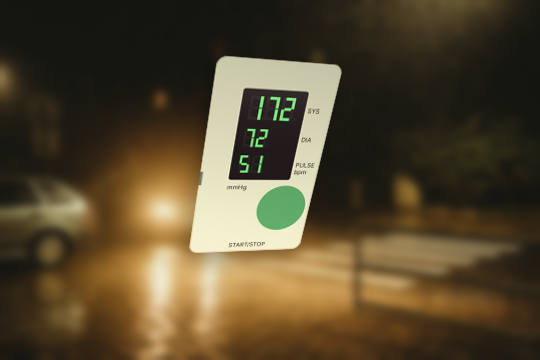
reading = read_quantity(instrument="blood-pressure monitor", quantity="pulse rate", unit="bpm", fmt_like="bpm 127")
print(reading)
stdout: bpm 51
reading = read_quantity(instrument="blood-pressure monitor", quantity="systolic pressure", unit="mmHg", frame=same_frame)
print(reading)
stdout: mmHg 172
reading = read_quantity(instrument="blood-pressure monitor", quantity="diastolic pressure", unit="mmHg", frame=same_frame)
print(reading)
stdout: mmHg 72
